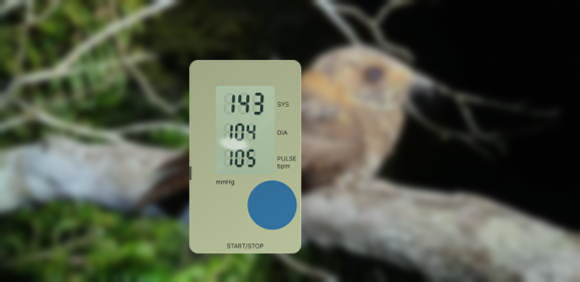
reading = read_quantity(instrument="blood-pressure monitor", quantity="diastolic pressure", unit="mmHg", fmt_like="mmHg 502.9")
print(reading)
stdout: mmHg 104
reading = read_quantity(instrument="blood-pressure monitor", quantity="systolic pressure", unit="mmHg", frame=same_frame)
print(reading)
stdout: mmHg 143
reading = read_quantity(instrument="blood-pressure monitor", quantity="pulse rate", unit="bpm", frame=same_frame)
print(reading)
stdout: bpm 105
